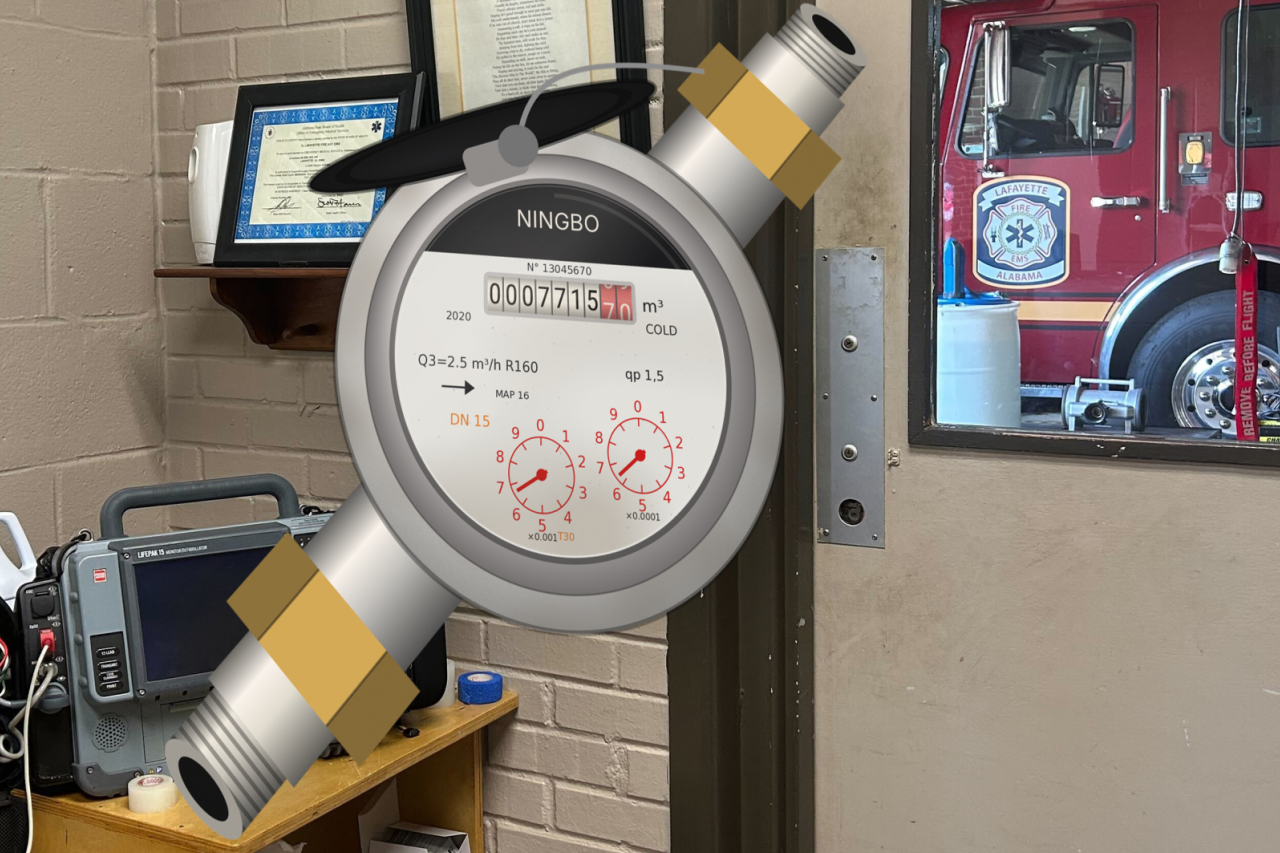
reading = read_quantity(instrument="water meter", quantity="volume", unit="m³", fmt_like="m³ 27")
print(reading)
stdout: m³ 7715.6966
